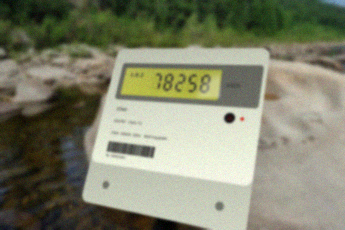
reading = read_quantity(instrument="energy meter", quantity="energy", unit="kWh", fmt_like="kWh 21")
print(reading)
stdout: kWh 78258
